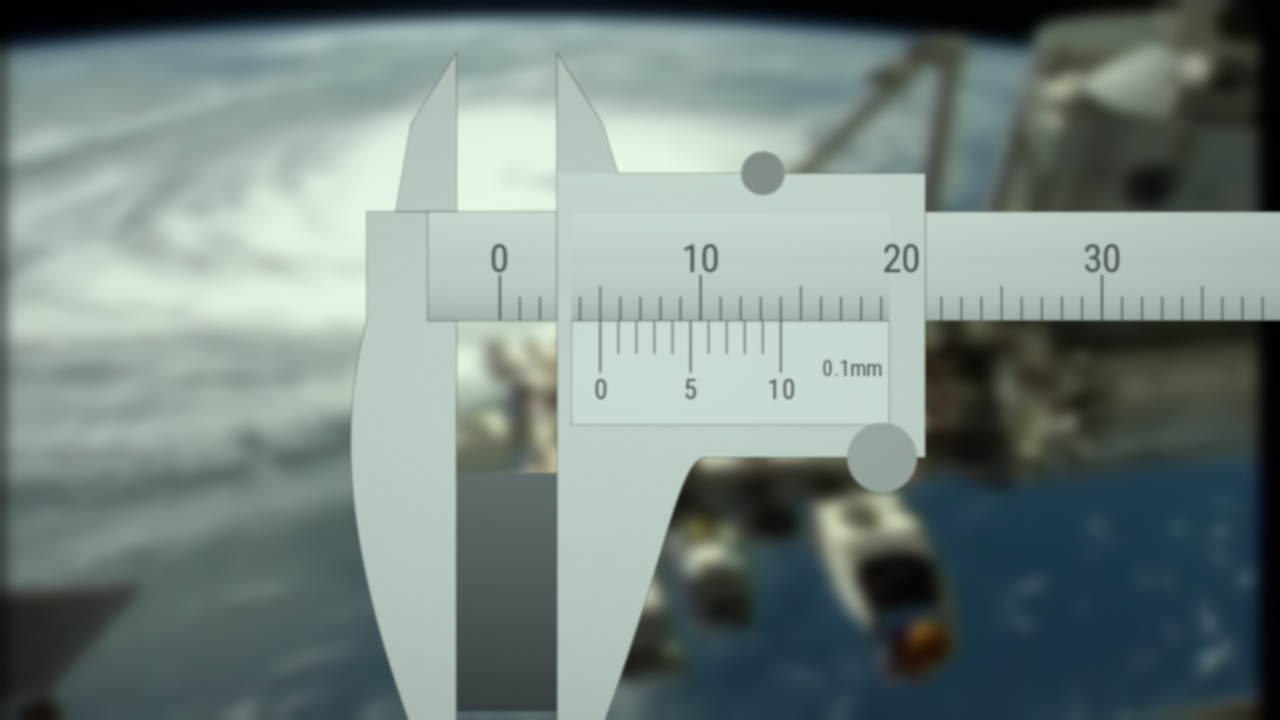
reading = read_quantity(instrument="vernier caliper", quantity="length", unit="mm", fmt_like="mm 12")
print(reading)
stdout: mm 5.0
